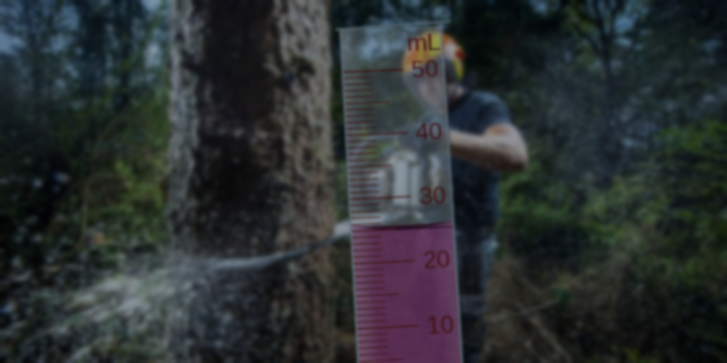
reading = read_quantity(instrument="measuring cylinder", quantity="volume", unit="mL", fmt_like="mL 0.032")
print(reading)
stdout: mL 25
